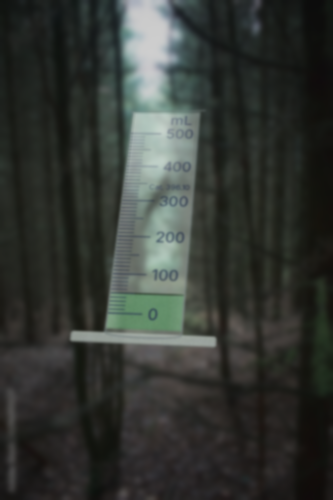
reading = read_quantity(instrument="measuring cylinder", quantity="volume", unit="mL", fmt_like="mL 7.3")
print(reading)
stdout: mL 50
